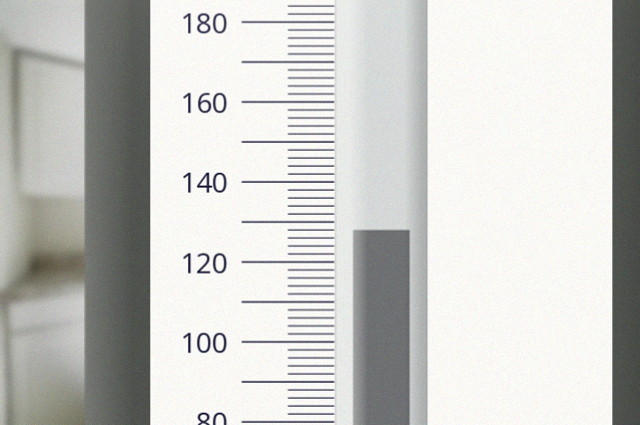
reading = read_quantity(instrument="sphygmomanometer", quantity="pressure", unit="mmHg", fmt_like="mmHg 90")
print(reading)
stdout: mmHg 128
